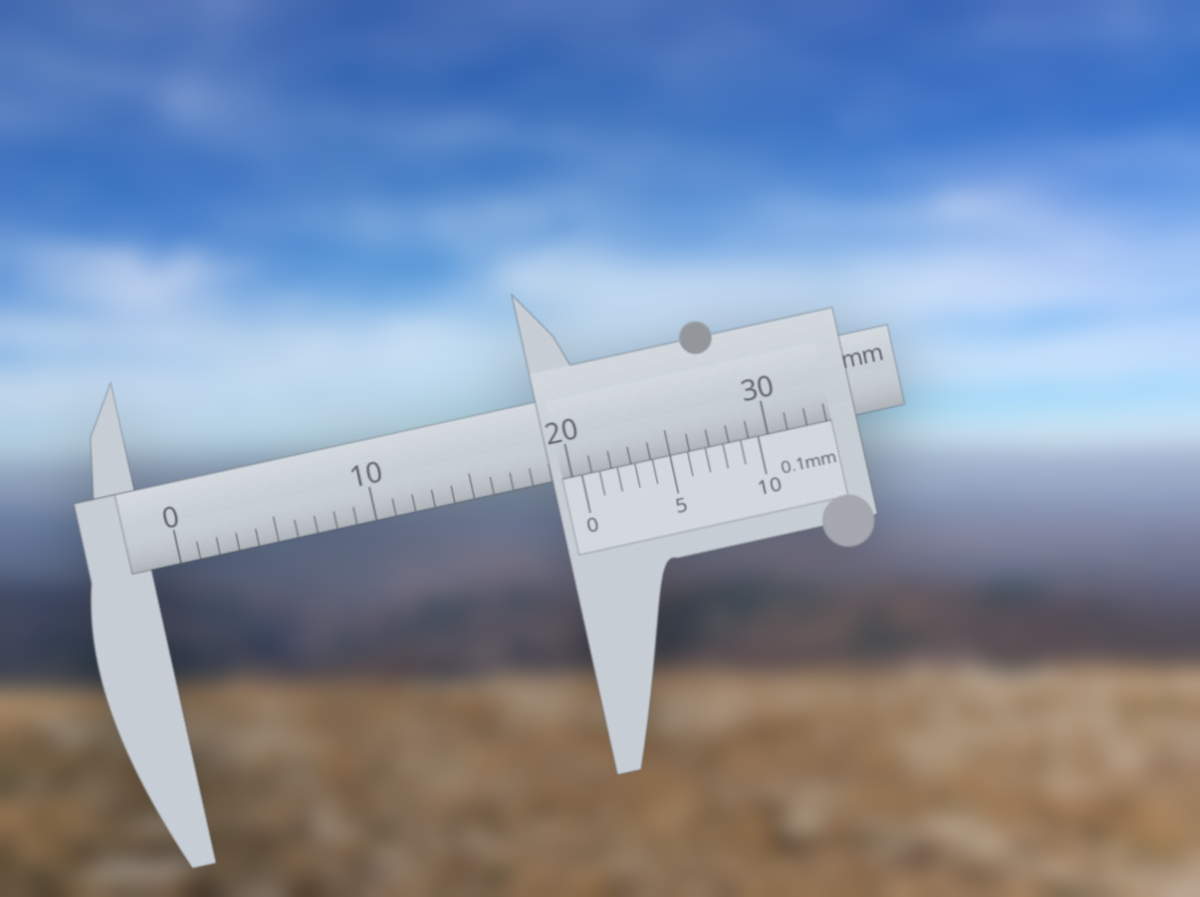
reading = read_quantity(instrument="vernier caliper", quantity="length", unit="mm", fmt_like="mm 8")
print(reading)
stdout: mm 20.5
